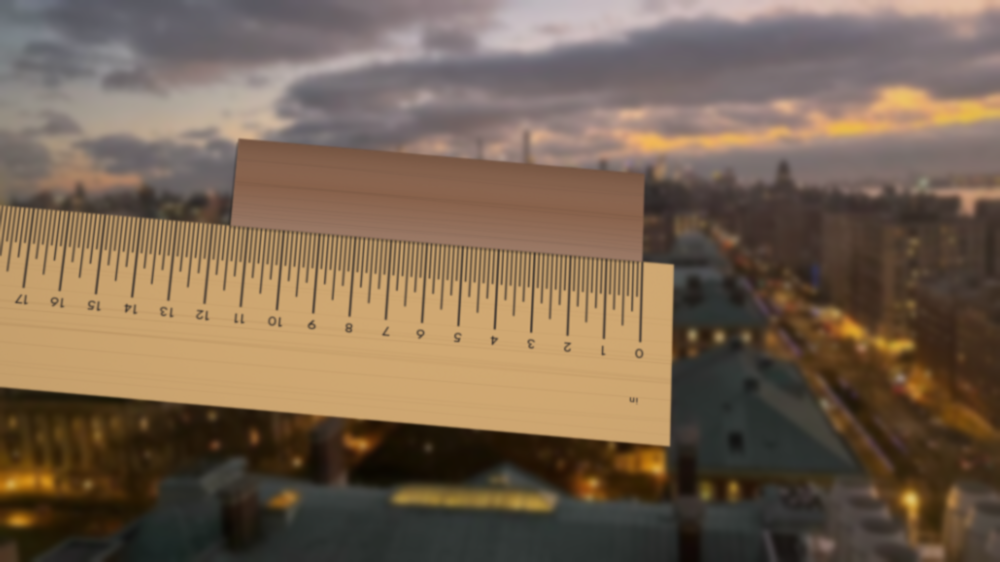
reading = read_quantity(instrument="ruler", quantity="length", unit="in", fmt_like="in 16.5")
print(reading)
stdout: in 11.5
